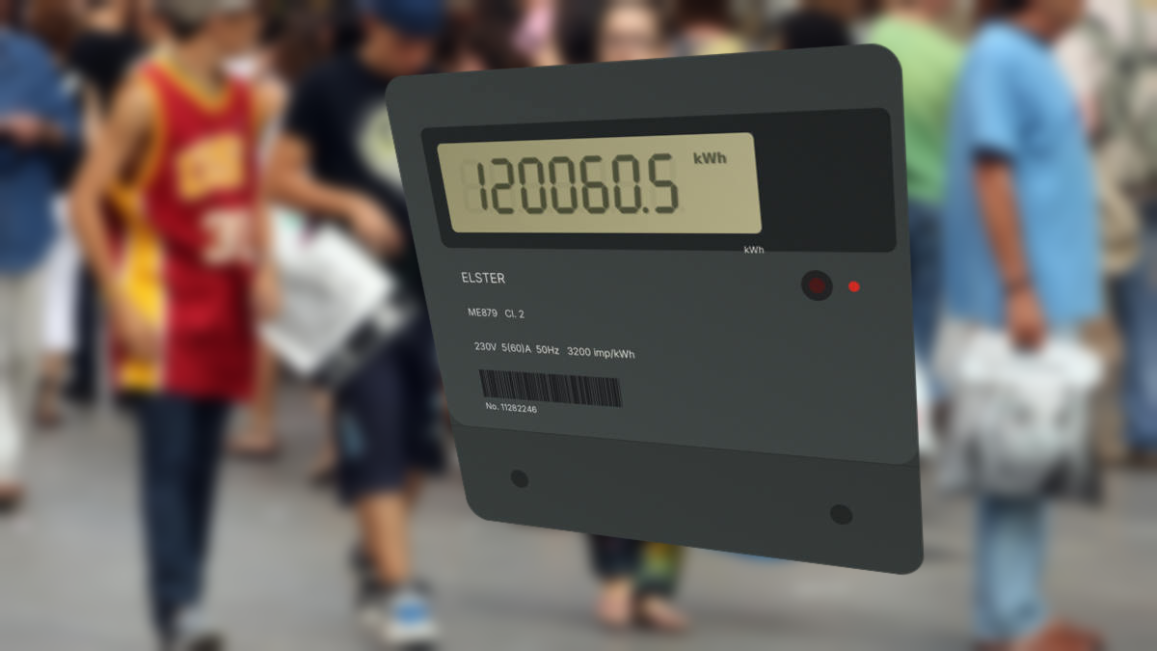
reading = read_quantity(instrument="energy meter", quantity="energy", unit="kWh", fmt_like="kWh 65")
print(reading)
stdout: kWh 120060.5
